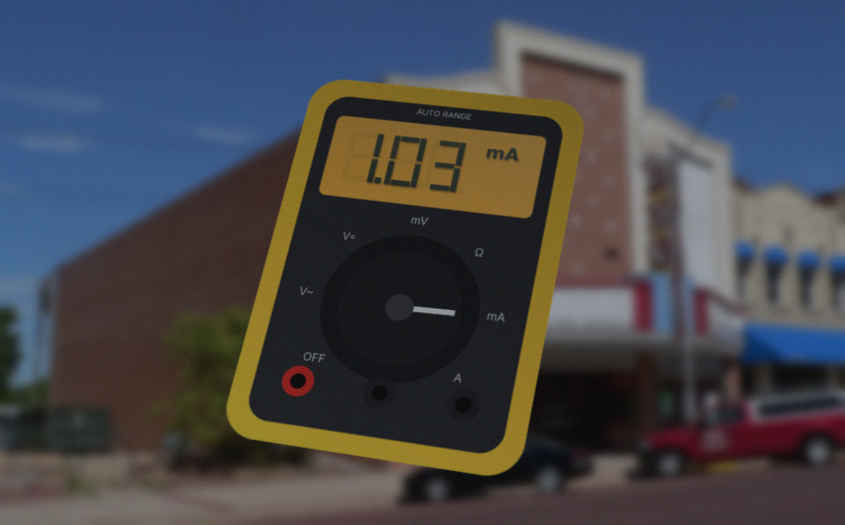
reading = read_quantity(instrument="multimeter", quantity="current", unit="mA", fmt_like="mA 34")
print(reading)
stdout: mA 1.03
